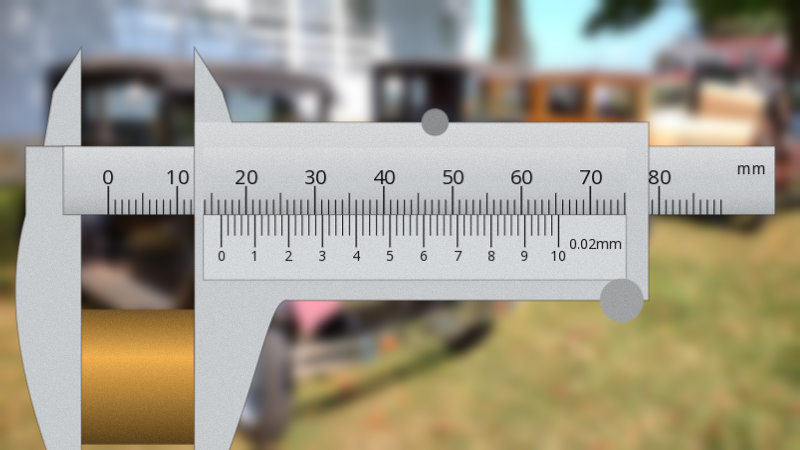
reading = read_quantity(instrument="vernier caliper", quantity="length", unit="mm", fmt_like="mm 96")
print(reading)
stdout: mm 16.4
